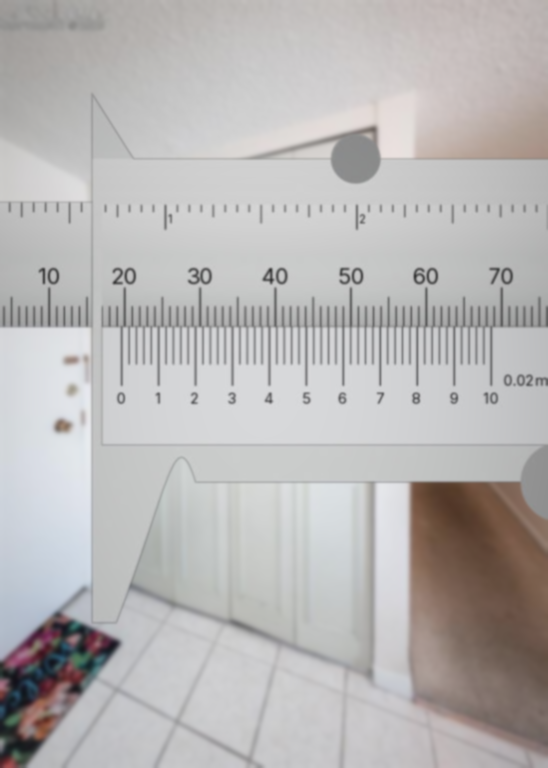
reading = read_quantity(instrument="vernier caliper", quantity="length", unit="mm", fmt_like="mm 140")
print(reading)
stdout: mm 19.6
